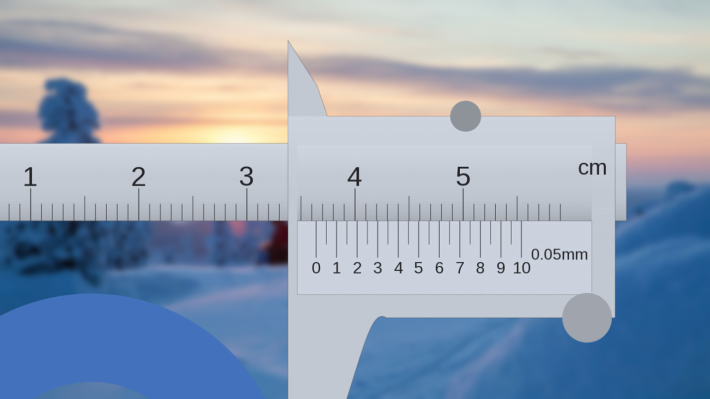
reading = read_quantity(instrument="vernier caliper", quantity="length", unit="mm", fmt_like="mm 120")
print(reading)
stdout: mm 36.4
